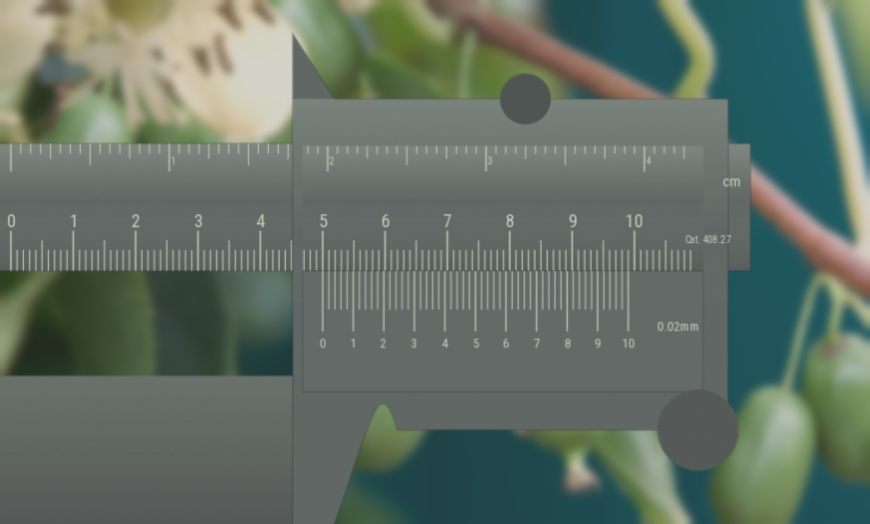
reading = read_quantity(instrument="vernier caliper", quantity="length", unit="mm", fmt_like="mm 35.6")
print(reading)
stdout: mm 50.0
